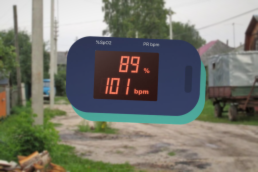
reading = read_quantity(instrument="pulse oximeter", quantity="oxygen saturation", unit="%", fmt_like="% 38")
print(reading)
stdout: % 89
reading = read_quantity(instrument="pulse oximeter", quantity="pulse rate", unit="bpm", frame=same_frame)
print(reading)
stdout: bpm 101
